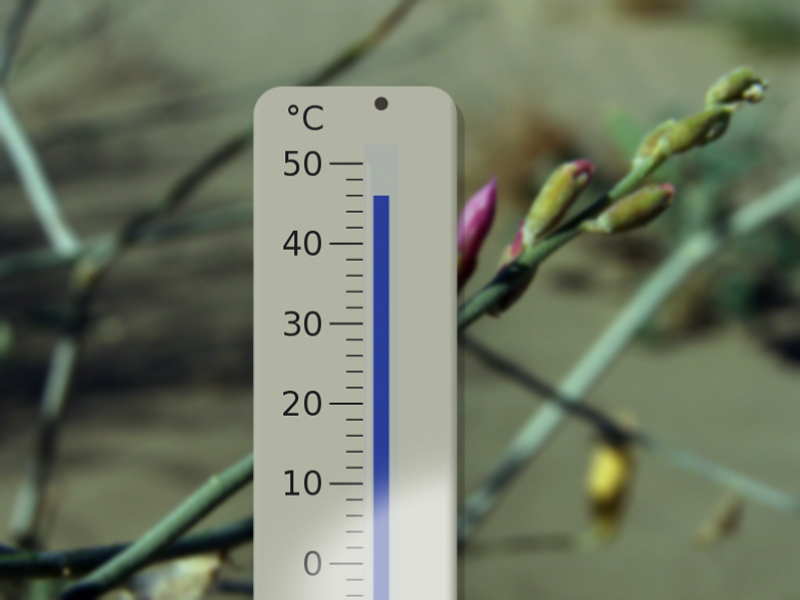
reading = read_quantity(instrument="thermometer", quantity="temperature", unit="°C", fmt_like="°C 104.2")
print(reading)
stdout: °C 46
